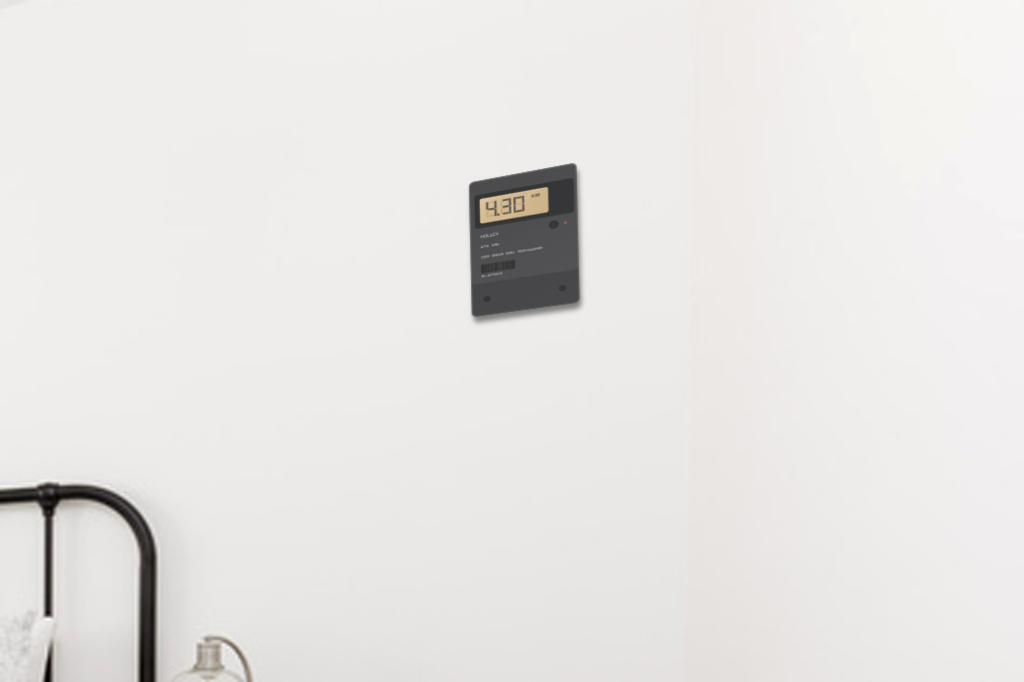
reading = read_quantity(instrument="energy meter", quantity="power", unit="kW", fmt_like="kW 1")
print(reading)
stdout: kW 4.30
